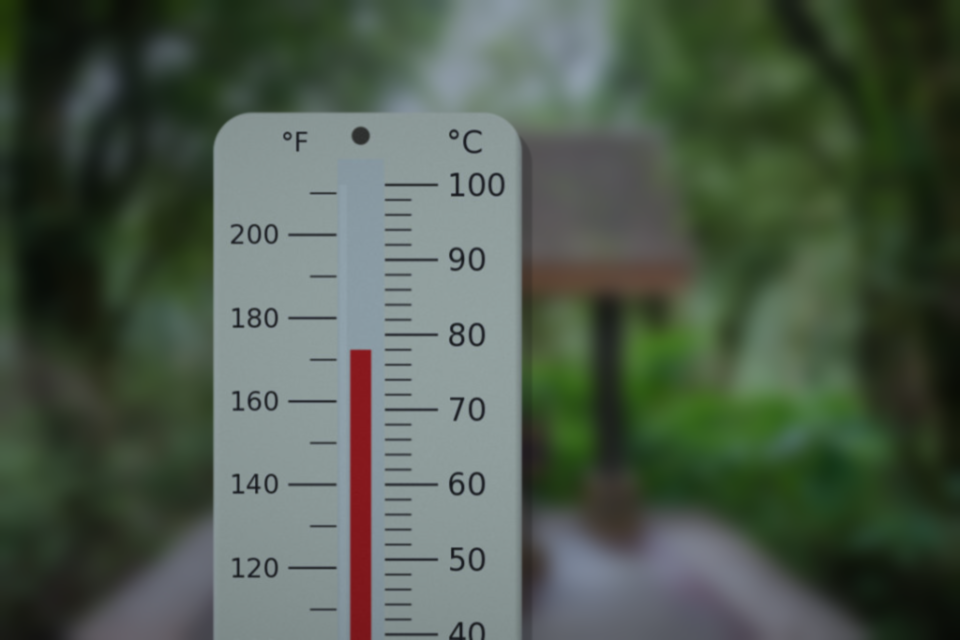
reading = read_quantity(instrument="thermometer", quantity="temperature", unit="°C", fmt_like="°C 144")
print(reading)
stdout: °C 78
